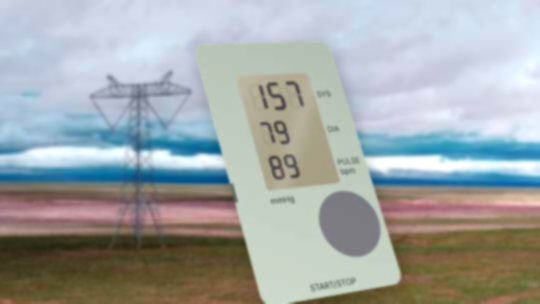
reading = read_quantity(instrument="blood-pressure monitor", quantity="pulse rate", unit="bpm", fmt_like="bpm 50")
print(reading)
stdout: bpm 89
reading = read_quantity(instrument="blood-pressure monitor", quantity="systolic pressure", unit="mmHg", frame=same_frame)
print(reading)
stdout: mmHg 157
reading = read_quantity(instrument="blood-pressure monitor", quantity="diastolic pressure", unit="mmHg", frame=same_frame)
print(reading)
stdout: mmHg 79
